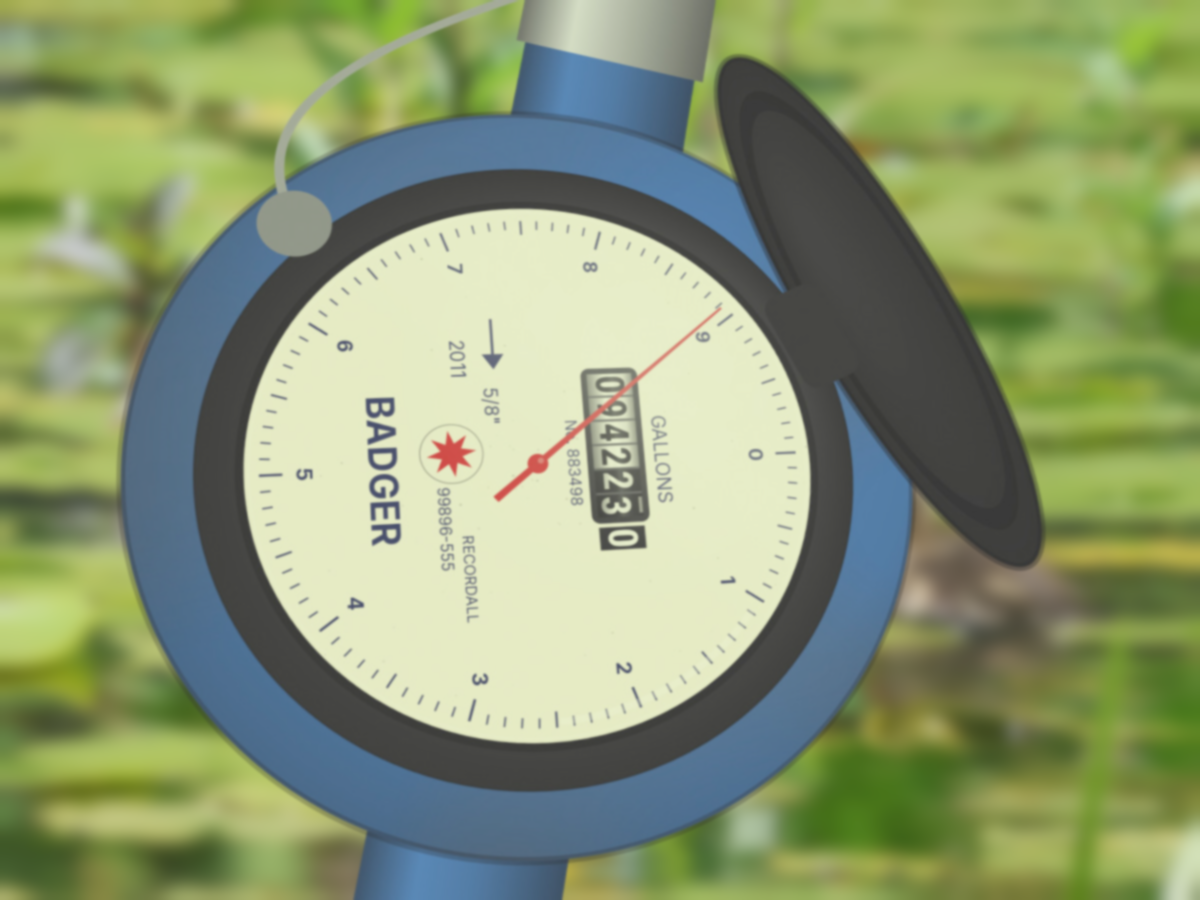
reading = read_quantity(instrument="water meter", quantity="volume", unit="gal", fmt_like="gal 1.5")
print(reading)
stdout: gal 942228.9
